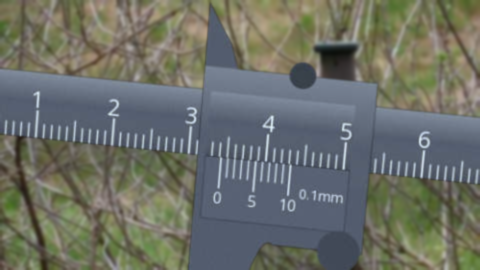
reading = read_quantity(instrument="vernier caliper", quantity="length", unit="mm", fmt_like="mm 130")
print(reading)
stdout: mm 34.2
